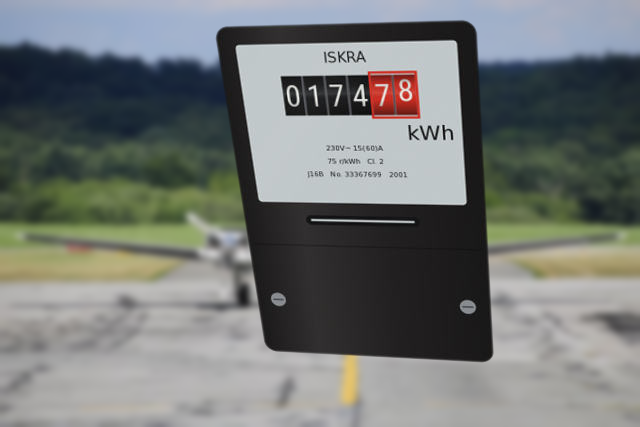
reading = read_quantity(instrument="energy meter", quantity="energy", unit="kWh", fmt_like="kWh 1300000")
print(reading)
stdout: kWh 174.78
